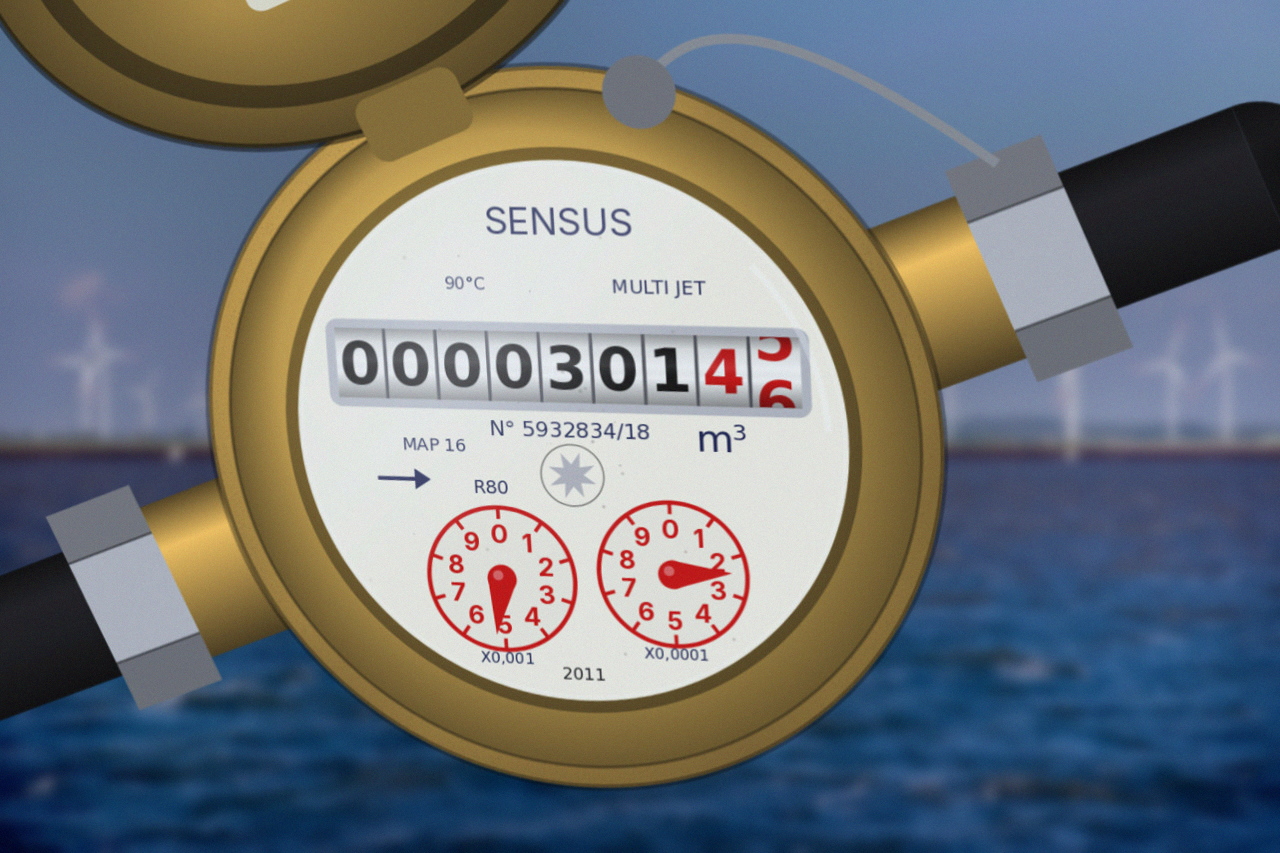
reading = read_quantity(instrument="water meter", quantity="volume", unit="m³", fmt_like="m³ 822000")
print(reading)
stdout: m³ 301.4552
